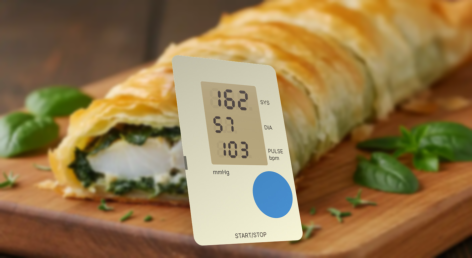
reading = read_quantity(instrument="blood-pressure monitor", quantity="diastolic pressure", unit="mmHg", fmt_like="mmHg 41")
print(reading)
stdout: mmHg 57
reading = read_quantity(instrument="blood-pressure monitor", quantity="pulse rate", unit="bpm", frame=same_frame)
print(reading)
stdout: bpm 103
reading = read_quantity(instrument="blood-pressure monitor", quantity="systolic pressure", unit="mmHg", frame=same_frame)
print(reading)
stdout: mmHg 162
